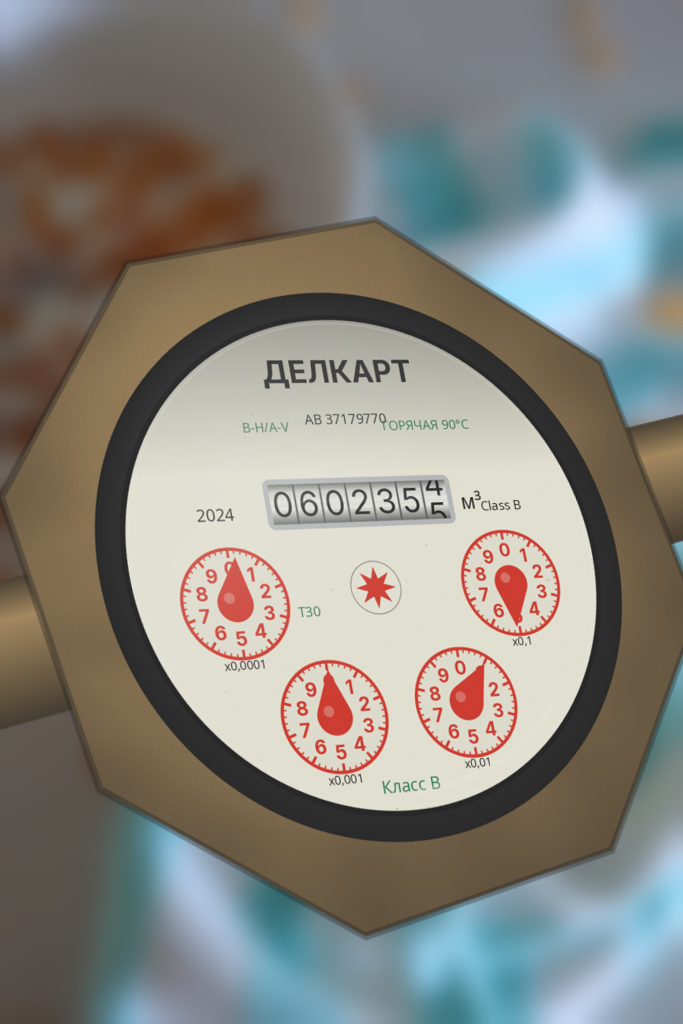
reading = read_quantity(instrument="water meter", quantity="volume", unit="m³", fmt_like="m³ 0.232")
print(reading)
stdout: m³ 602354.5100
